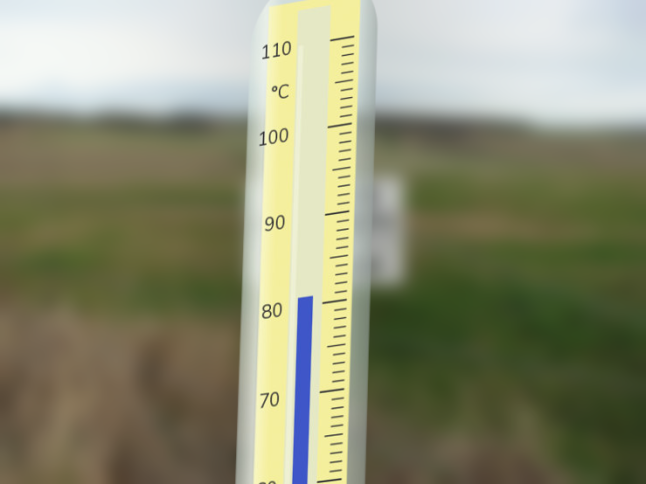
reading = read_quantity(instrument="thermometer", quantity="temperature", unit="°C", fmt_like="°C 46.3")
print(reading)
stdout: °C 81
